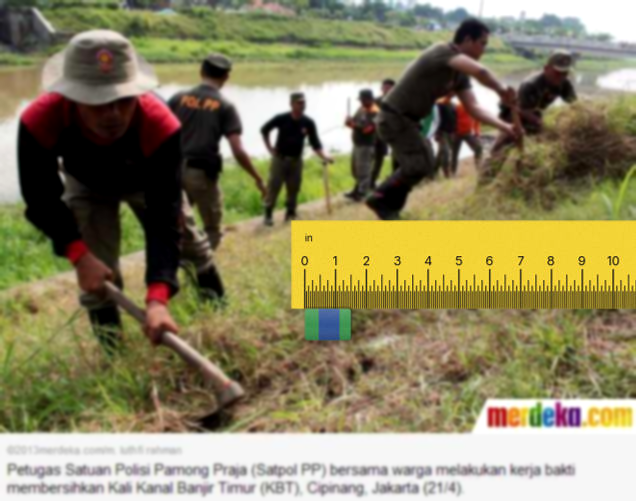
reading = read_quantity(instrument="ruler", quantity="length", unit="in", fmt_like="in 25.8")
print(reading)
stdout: in 1.5
